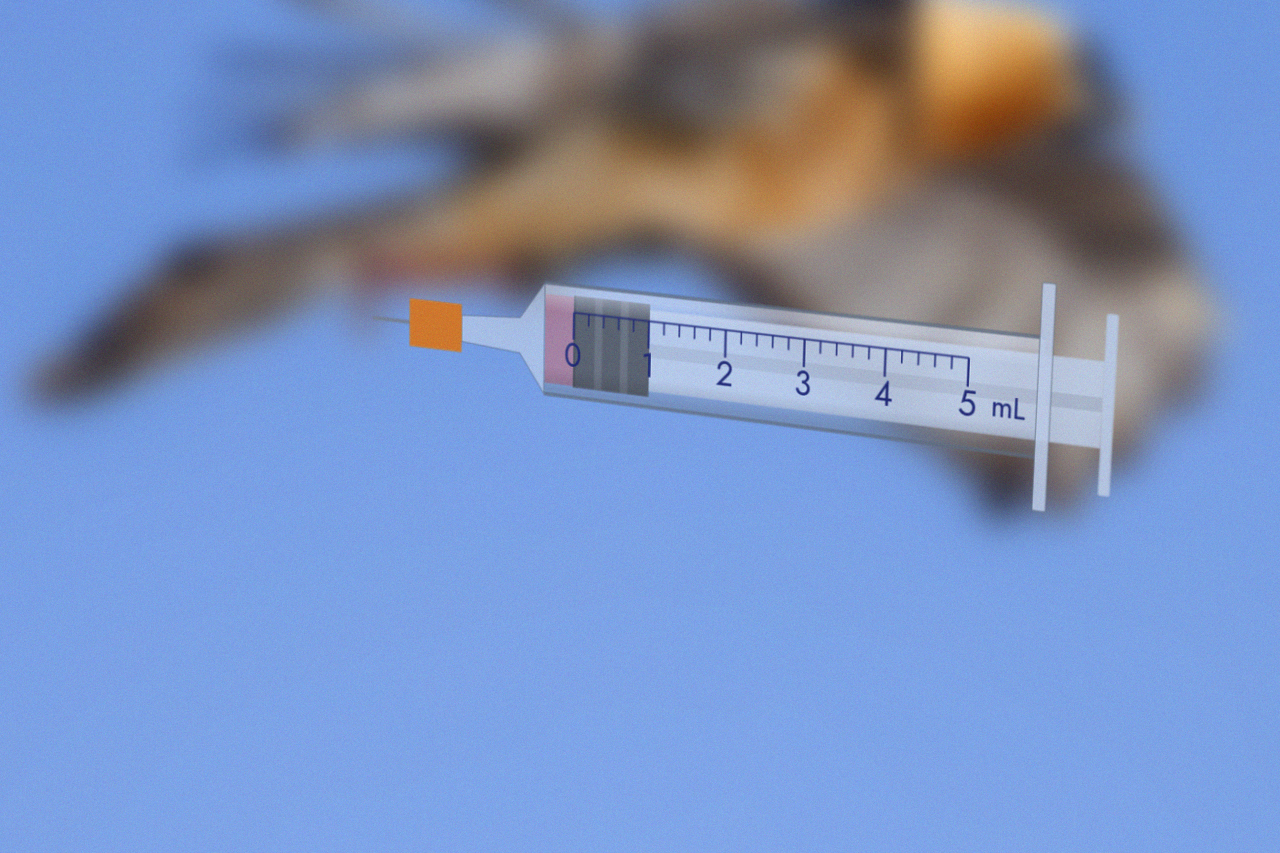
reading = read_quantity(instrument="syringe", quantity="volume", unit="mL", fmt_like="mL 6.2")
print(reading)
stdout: mL 0
